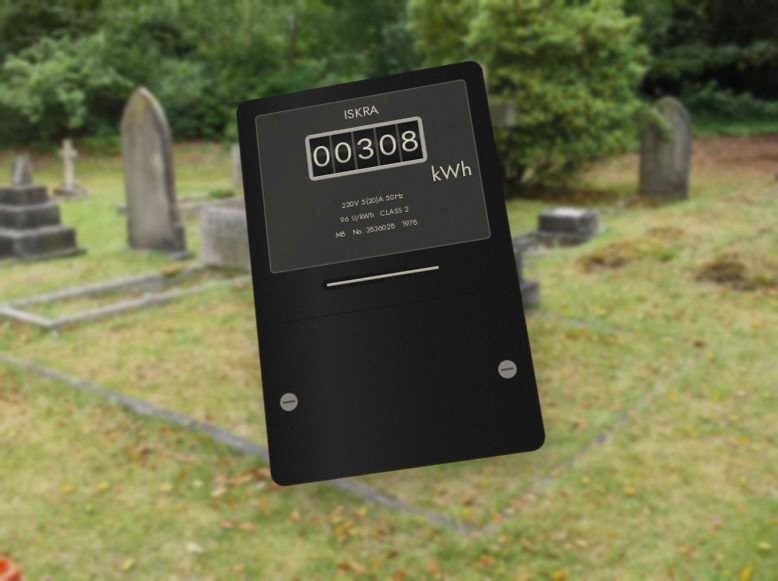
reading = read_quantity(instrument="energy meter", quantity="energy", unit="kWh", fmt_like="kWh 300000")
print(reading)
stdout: kWh 308
